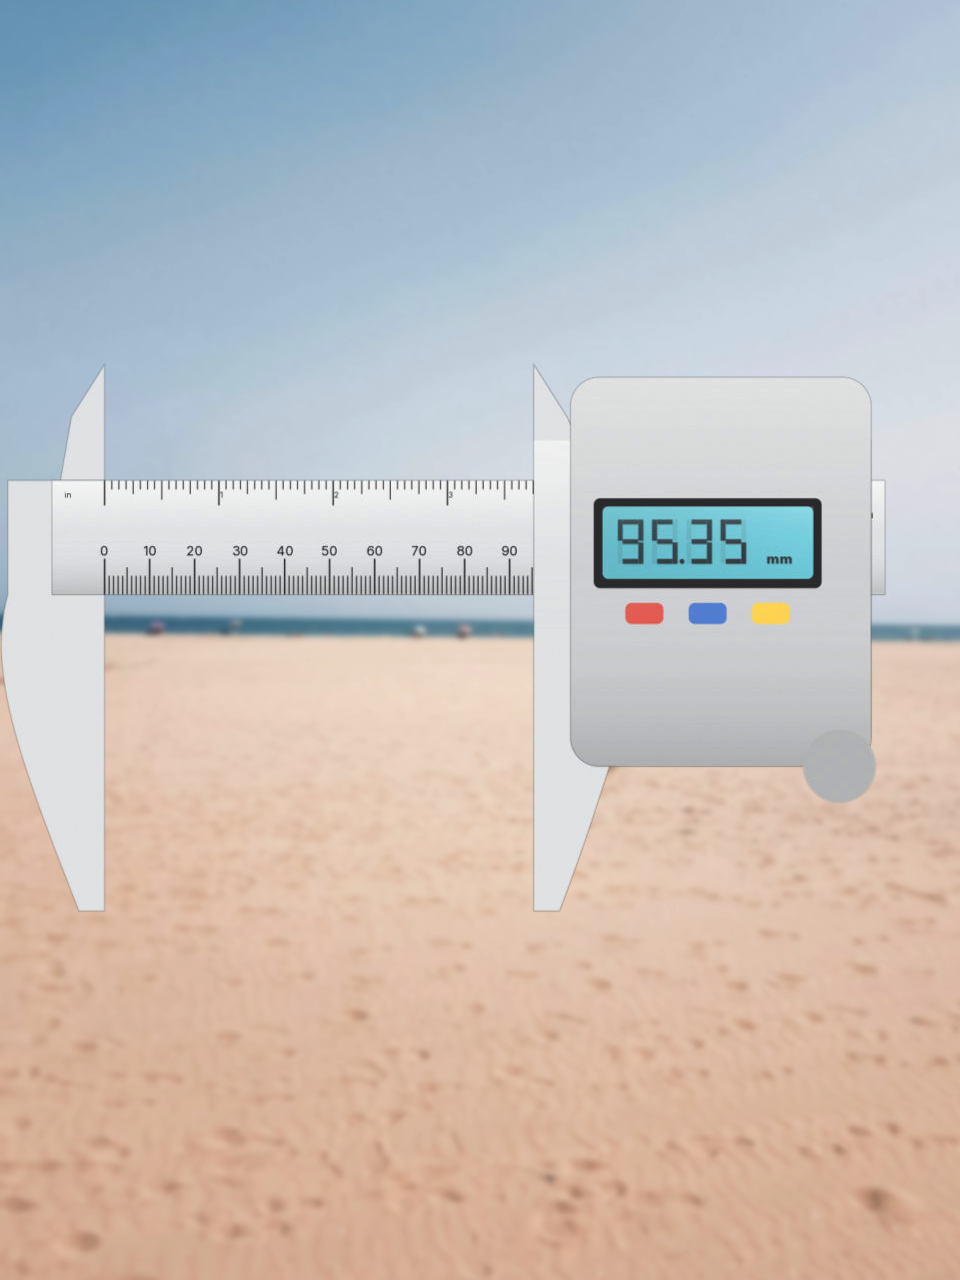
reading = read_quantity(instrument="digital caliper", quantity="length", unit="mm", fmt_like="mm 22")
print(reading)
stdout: mm 95.35
